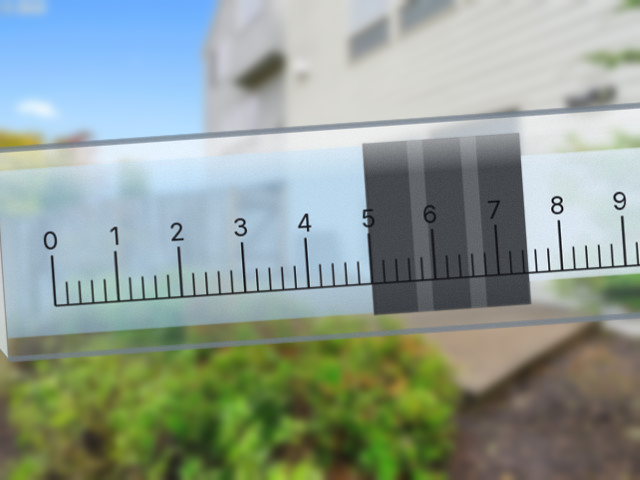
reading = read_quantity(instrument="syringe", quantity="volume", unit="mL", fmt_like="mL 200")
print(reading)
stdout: mL 5
